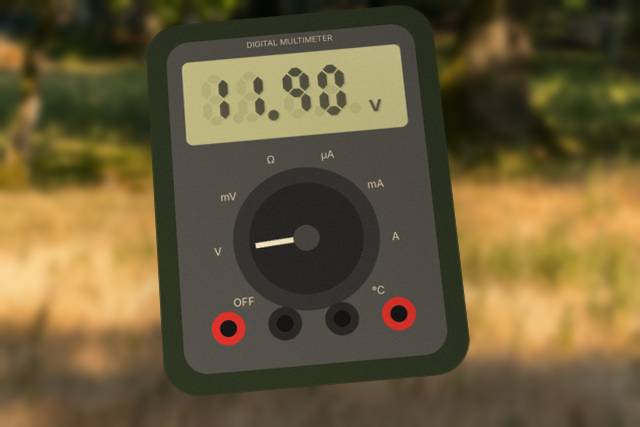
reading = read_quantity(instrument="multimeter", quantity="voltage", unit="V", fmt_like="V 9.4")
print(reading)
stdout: V 11.90
